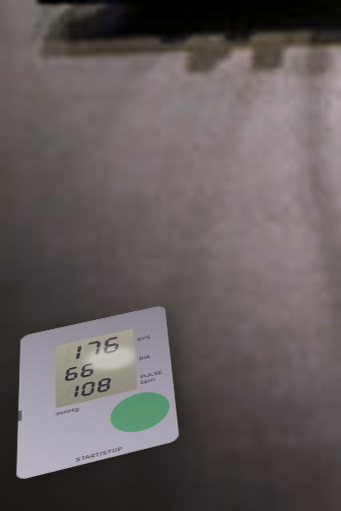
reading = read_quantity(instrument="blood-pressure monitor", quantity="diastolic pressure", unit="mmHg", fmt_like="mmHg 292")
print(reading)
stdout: mmHg 66
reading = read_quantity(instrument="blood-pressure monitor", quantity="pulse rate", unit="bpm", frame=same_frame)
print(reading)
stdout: bpm 108
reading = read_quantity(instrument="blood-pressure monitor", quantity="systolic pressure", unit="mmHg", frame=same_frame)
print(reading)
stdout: mmHg 176
